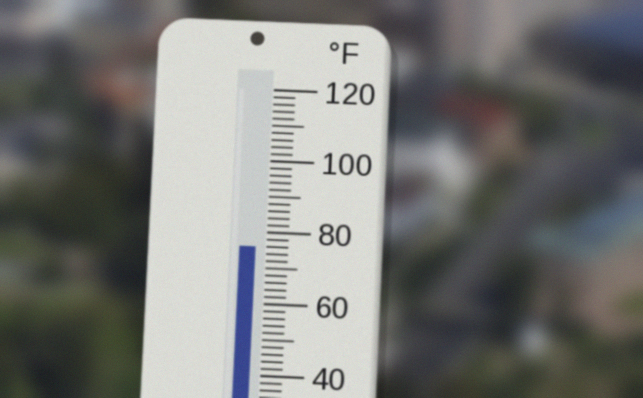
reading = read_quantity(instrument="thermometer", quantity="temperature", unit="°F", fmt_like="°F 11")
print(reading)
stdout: °F 76
